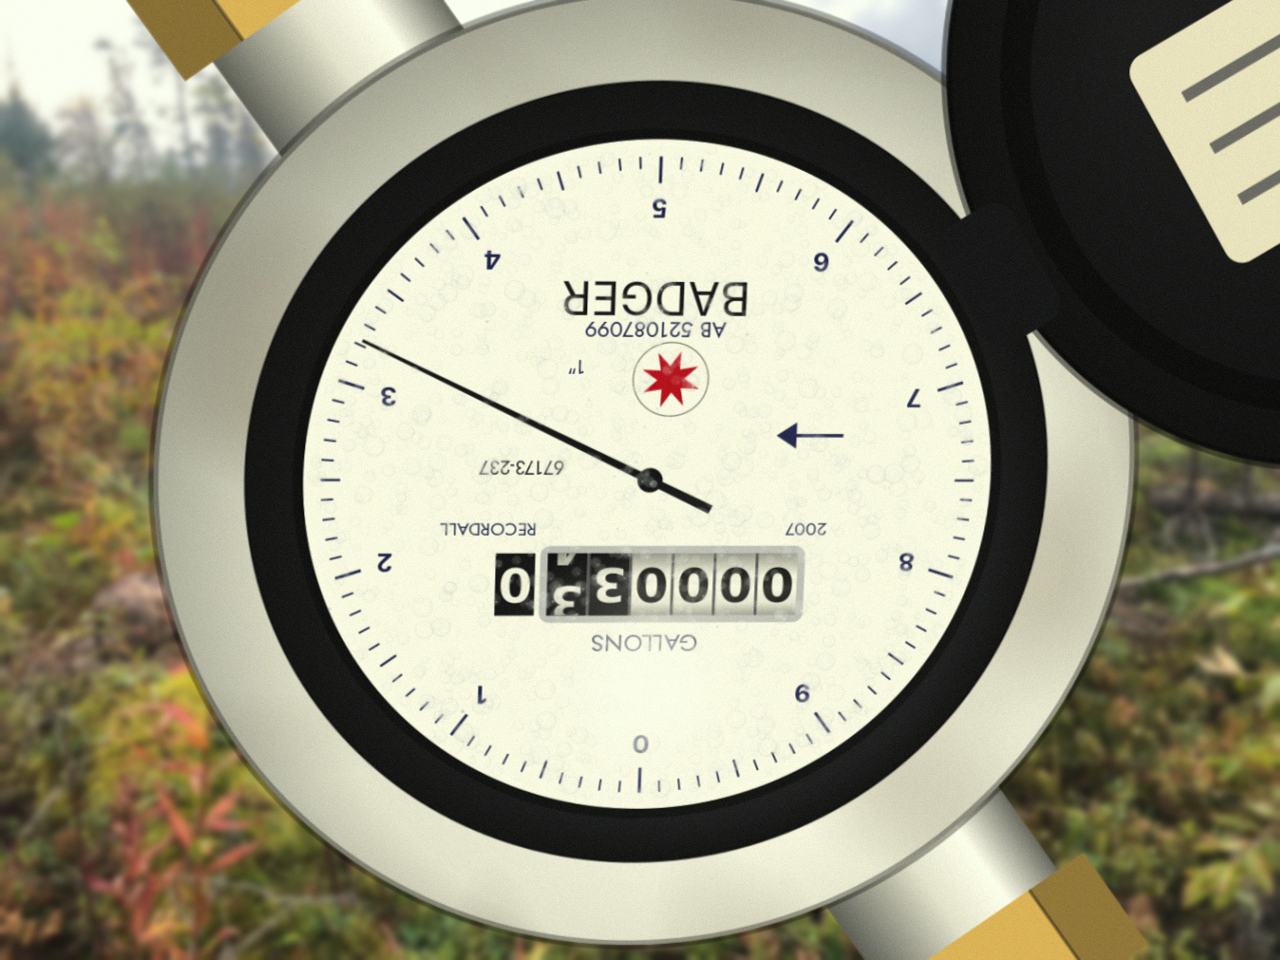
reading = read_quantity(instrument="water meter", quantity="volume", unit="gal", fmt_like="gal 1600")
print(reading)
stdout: gal 333.2
